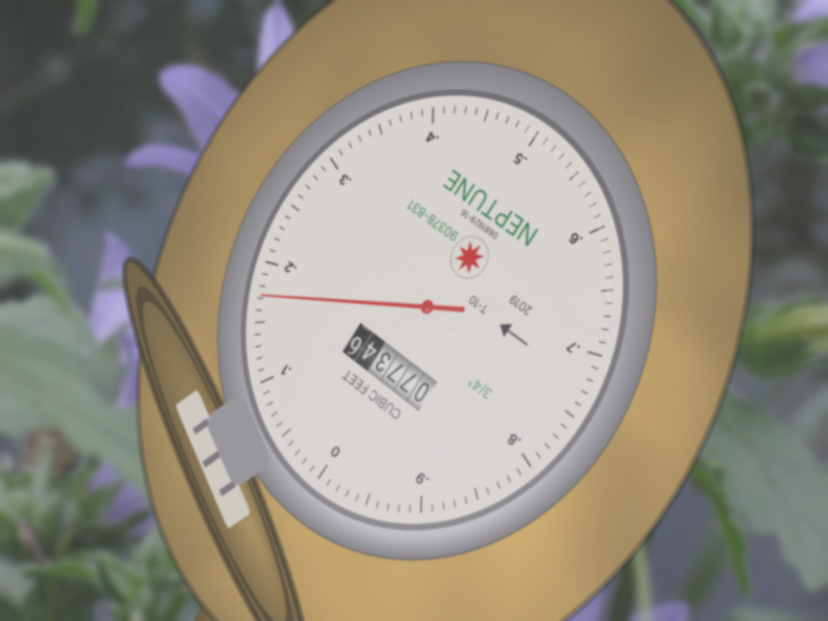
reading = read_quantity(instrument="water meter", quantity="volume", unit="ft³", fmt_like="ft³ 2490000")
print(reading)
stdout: ft³ 77346.17
